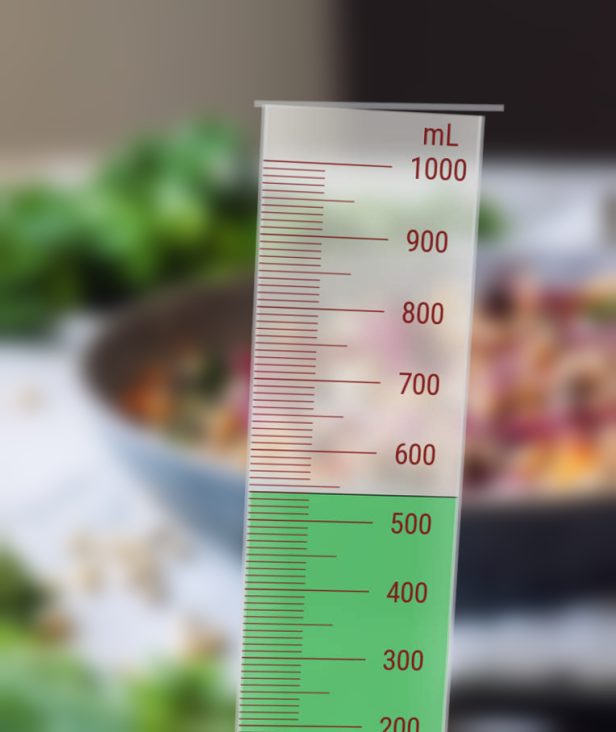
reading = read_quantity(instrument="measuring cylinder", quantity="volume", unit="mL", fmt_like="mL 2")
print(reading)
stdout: mL 540
